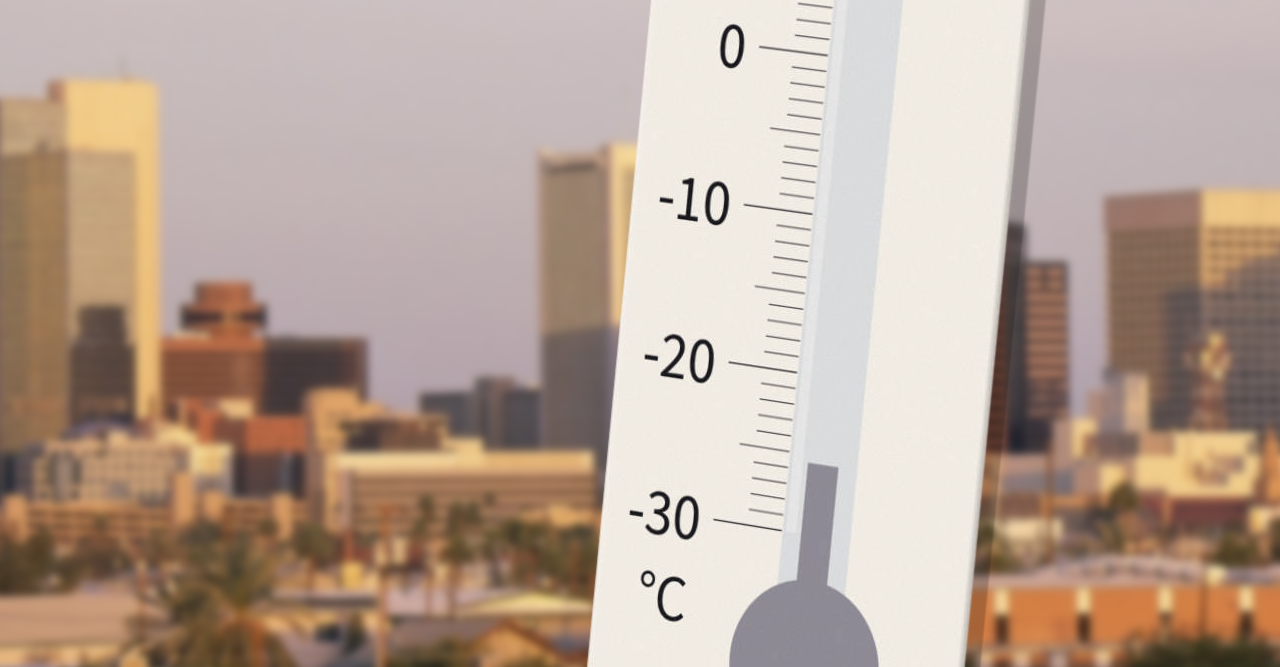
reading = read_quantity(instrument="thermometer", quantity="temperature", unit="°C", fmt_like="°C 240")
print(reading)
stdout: °C -25.5
